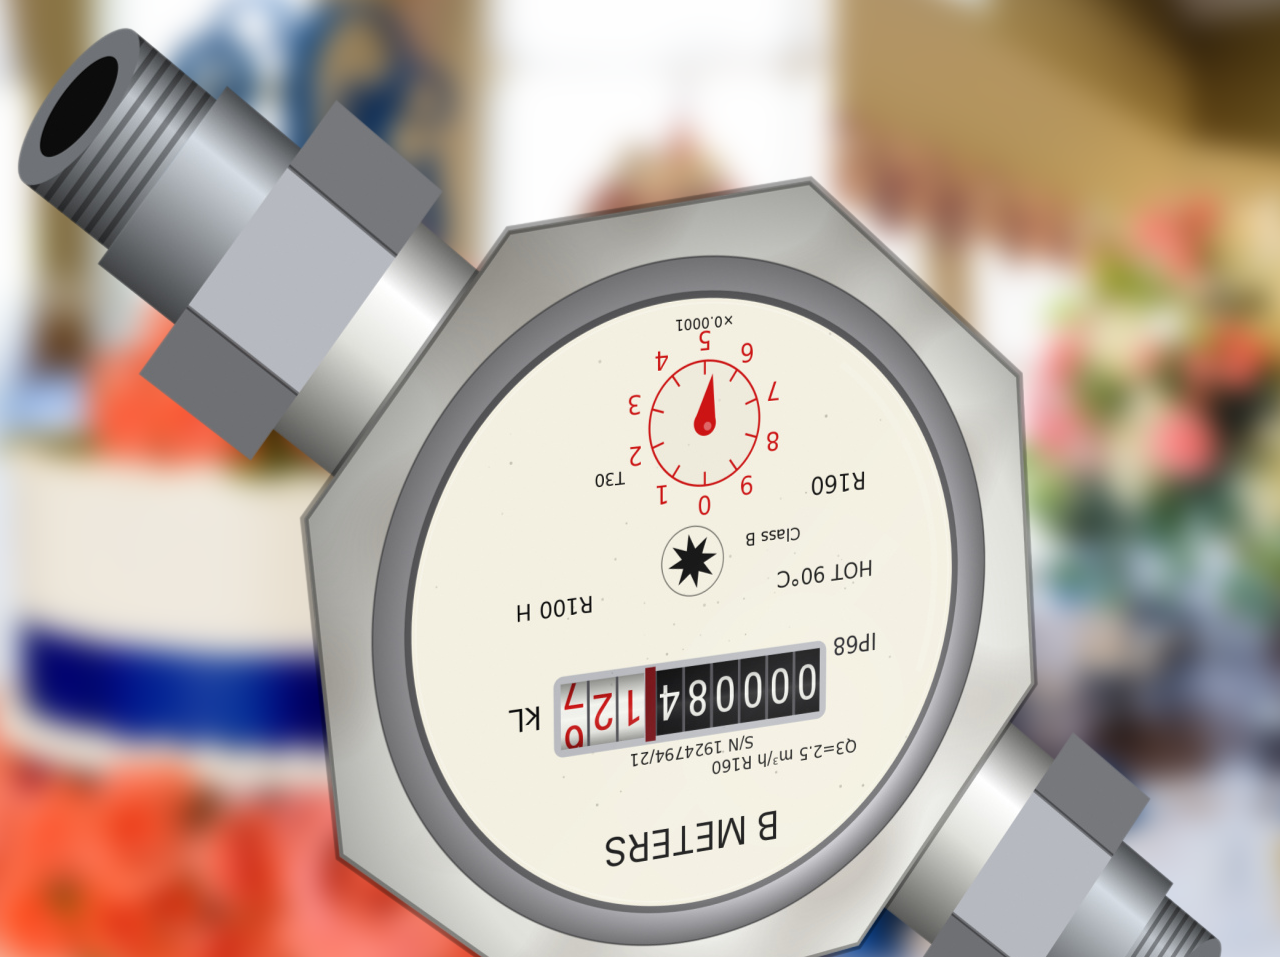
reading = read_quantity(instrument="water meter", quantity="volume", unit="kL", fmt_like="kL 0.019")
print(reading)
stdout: kL 84.1265
